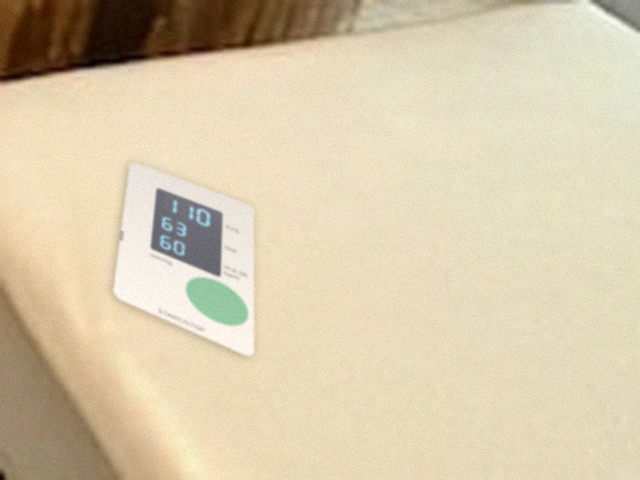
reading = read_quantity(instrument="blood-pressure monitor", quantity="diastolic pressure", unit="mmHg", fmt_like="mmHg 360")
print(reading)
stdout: mmHg 63
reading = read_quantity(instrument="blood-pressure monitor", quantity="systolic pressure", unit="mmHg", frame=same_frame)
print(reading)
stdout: mmHg 110
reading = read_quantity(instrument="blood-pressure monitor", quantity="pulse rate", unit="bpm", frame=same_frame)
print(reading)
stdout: bpm 60
